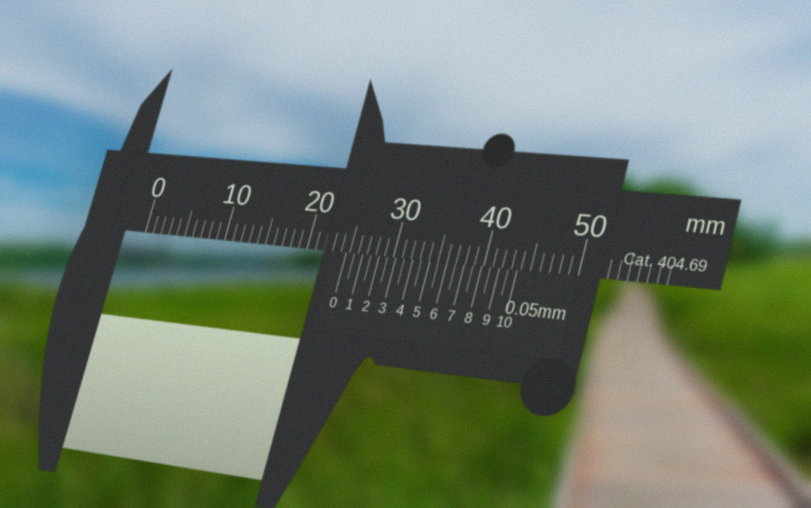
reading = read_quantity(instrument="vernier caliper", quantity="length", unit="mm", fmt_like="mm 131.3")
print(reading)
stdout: mm 24.6
